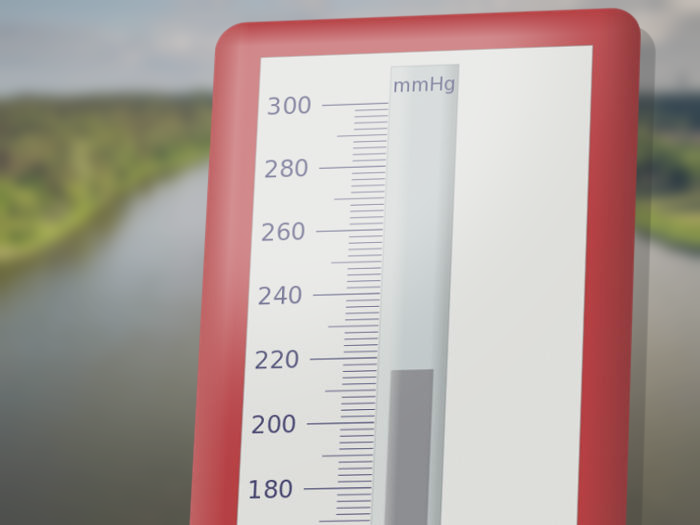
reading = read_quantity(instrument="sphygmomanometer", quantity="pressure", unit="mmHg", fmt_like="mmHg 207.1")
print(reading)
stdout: mmHg 216
